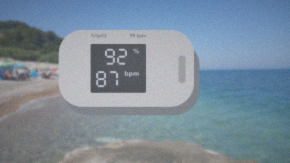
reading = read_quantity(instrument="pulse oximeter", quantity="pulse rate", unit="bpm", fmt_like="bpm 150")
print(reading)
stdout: bpm 87
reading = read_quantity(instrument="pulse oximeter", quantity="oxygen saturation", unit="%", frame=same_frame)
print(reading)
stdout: % 92
